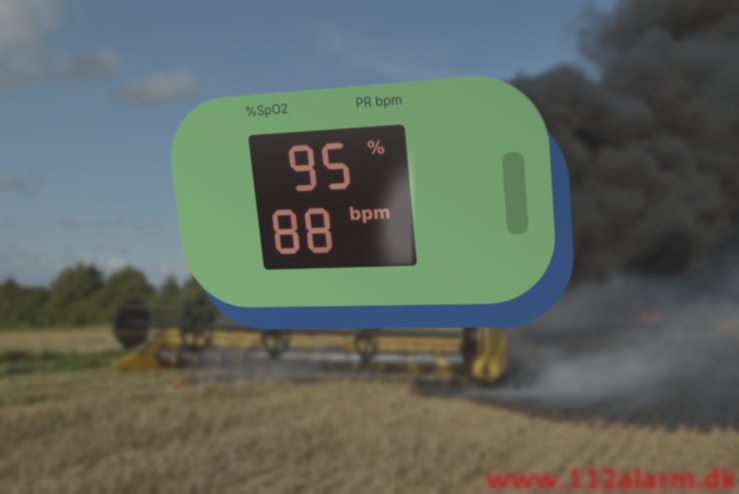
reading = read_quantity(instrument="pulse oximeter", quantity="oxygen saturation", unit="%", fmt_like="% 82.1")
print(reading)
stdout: % 95
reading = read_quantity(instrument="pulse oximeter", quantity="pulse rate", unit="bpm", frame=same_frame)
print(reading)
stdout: bpm 88
